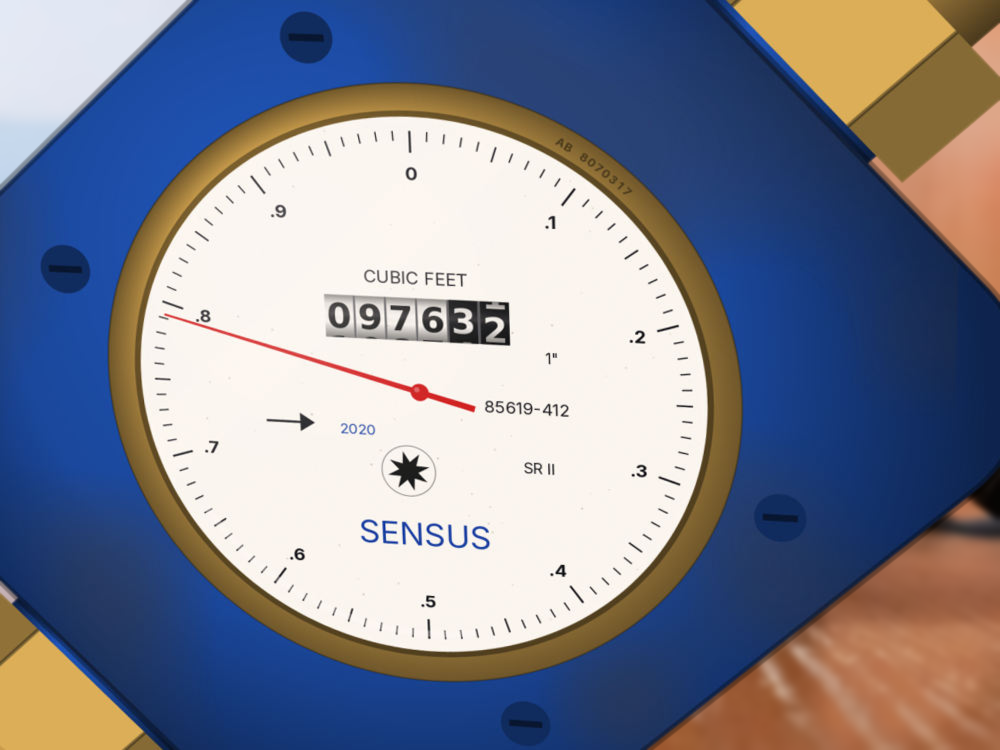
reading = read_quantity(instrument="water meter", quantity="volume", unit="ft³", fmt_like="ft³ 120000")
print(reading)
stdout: ft³ 97631.79
